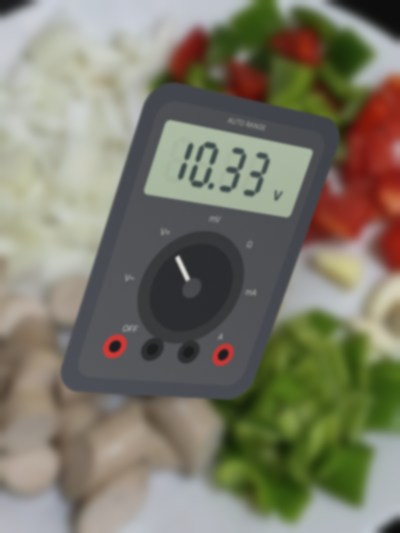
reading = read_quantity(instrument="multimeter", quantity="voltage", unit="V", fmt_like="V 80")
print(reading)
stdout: V 10.33
